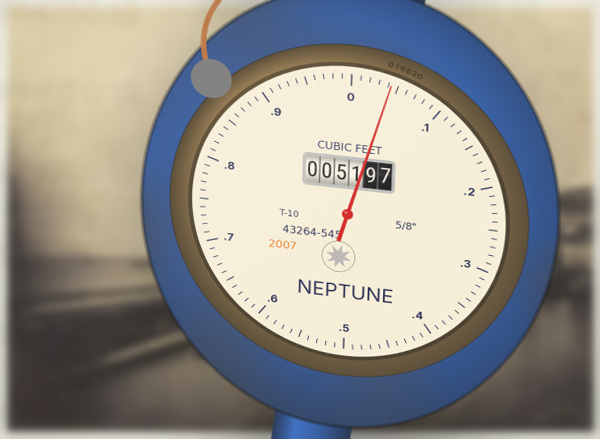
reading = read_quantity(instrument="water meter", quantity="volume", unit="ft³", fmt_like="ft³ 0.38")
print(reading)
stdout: ft³ 5197.04
